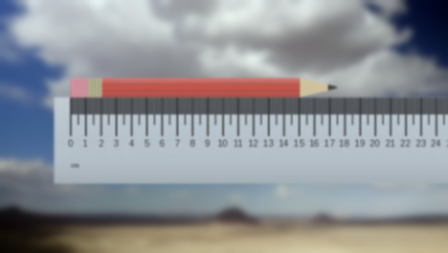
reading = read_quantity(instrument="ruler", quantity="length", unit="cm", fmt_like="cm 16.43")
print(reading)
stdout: cm 17.5
